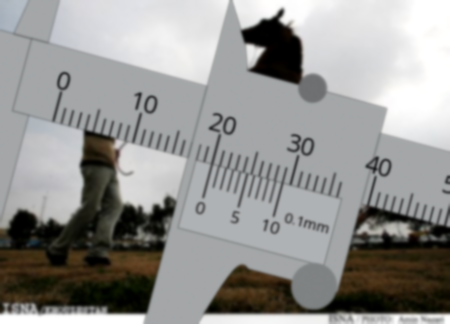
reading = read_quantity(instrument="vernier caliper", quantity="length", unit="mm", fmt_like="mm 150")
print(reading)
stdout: mm 20.0
